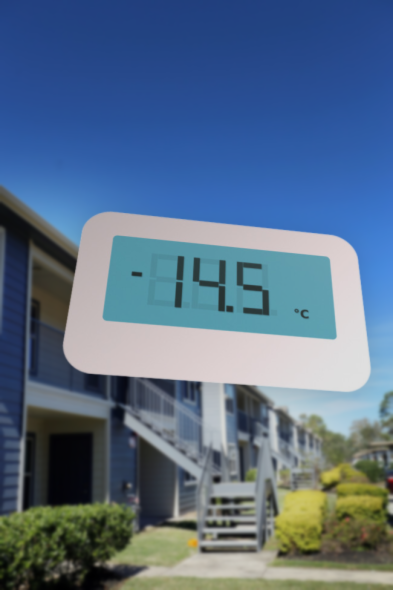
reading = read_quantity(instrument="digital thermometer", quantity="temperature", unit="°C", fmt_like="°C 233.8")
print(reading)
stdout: °C -14.5
